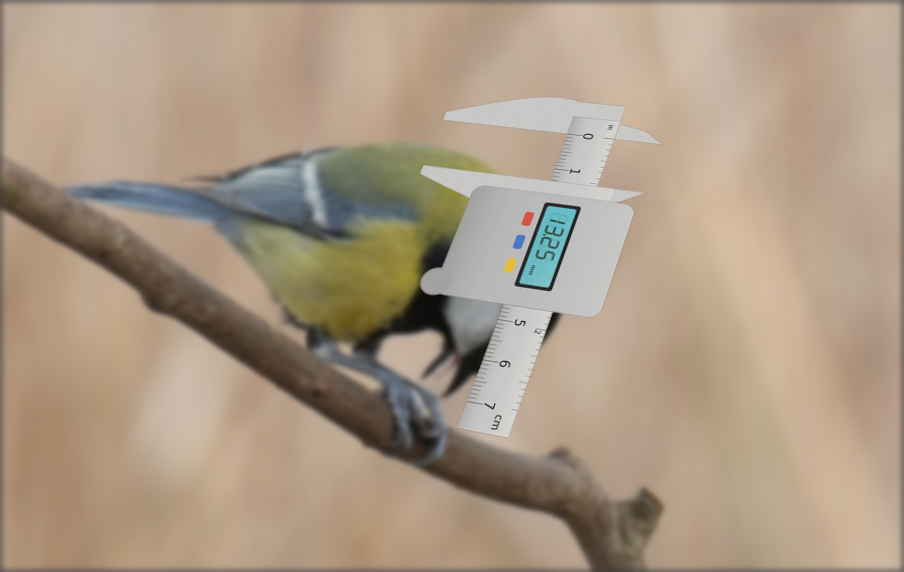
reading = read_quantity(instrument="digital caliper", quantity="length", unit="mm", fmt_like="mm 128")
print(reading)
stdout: mm 13.25
